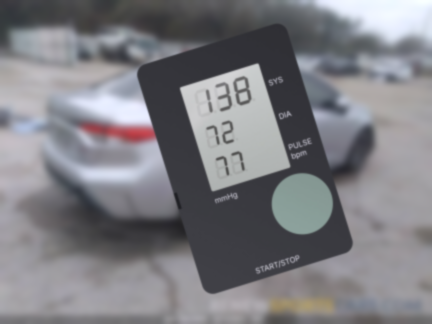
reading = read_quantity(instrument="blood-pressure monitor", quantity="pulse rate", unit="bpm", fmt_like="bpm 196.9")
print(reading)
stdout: bpm 77
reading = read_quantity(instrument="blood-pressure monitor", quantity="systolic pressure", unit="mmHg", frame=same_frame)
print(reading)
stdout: mmHg 138
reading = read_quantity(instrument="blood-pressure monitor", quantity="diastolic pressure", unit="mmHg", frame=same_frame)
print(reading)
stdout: mmHg 72
